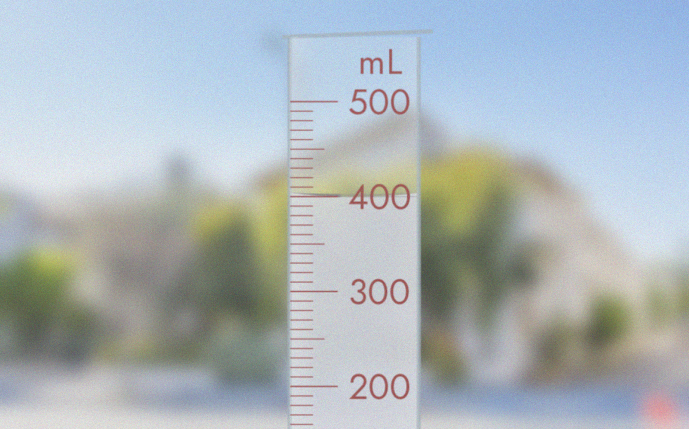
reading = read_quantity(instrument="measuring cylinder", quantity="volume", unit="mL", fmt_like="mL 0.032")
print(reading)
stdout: mL 400
